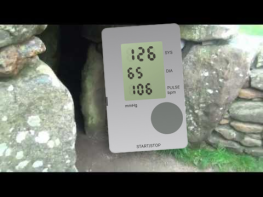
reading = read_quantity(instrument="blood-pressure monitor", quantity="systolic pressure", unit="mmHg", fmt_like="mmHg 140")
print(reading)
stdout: mmHg 126
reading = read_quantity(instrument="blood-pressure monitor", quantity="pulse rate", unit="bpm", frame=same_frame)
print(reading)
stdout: bpm 106
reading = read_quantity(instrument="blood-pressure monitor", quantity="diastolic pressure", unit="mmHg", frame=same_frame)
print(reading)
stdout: mmHg 65
